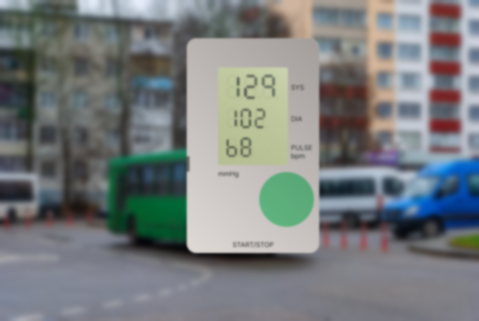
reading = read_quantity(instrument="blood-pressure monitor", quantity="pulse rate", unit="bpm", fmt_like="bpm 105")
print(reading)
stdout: bpm 68
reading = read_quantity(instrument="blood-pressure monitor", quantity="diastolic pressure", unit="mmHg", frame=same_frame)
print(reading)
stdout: mmHg 102
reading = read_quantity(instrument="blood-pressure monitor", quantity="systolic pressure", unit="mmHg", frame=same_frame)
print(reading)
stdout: mmHg 129
